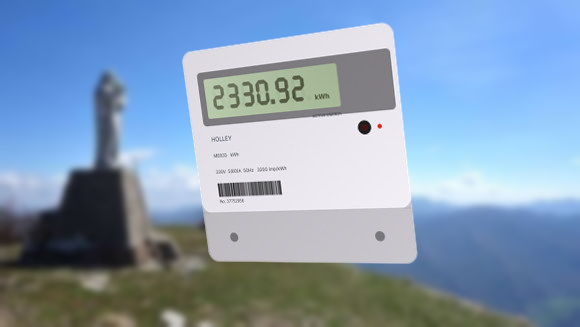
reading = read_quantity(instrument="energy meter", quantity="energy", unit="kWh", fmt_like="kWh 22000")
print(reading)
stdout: kWh 2330.92
